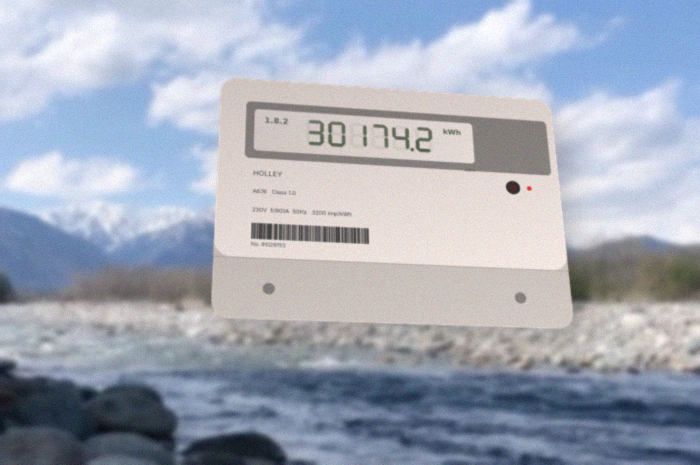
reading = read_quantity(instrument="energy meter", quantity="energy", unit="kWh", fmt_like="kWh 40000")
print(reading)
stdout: kWh 30174.2
